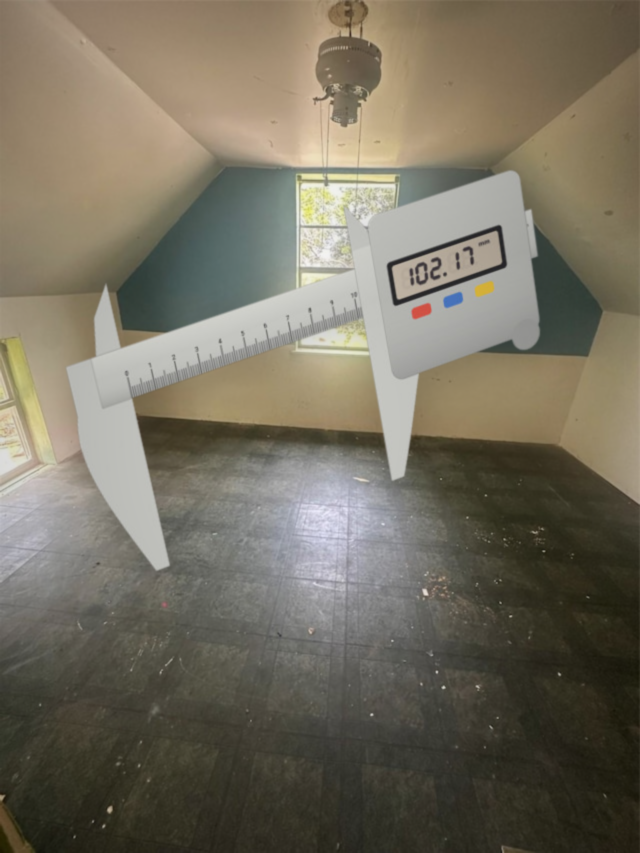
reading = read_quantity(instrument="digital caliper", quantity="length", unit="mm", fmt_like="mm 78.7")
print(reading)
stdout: mm 102.17
